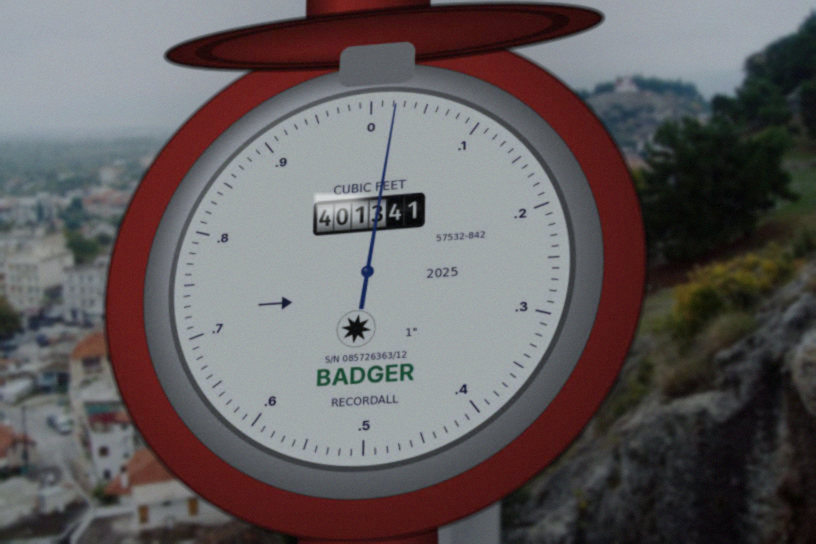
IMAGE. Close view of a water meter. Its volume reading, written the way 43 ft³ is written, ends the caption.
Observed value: 401341.02 ft³
